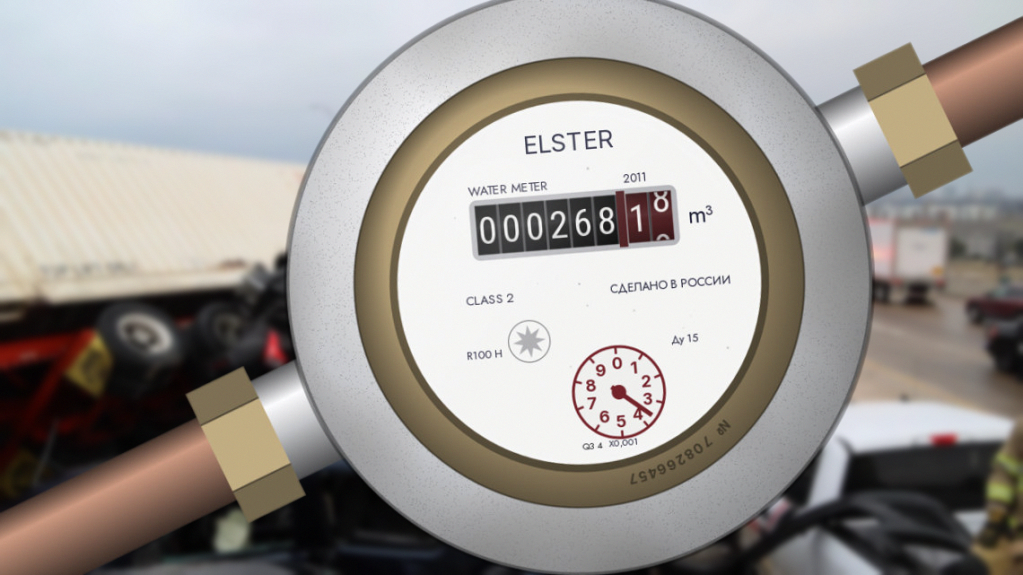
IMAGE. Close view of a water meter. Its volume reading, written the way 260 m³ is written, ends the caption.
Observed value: 268.183 m³
